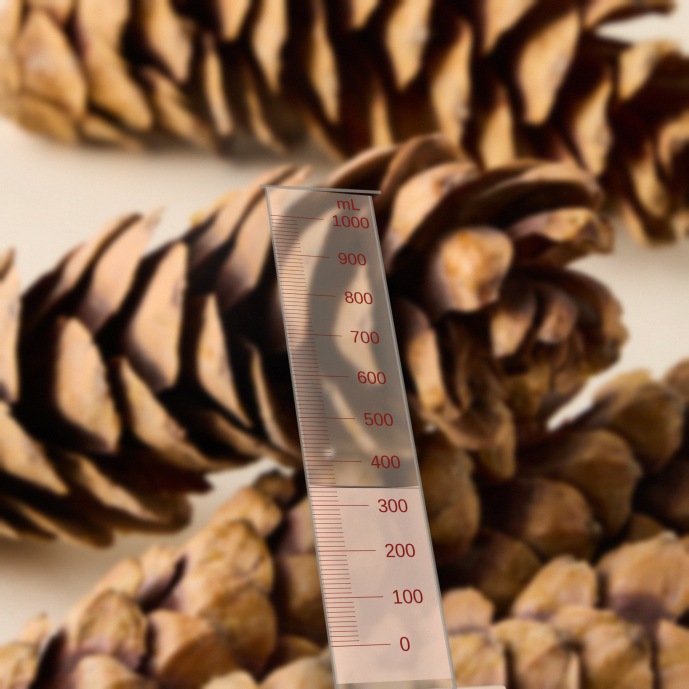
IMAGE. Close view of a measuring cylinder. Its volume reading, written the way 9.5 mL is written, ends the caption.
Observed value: 340 mL
